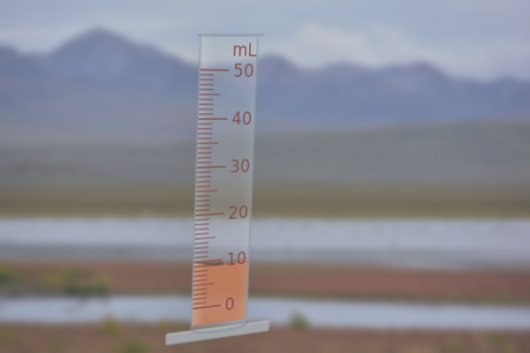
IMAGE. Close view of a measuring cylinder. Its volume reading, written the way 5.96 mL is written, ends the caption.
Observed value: 9 mL
